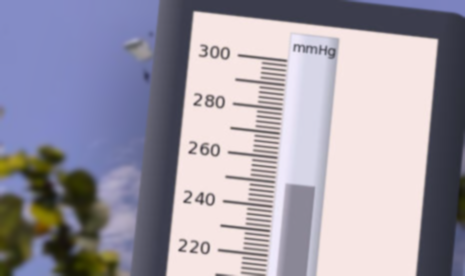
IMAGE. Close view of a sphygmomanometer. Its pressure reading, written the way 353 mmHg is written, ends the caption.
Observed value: 250 mmHg
